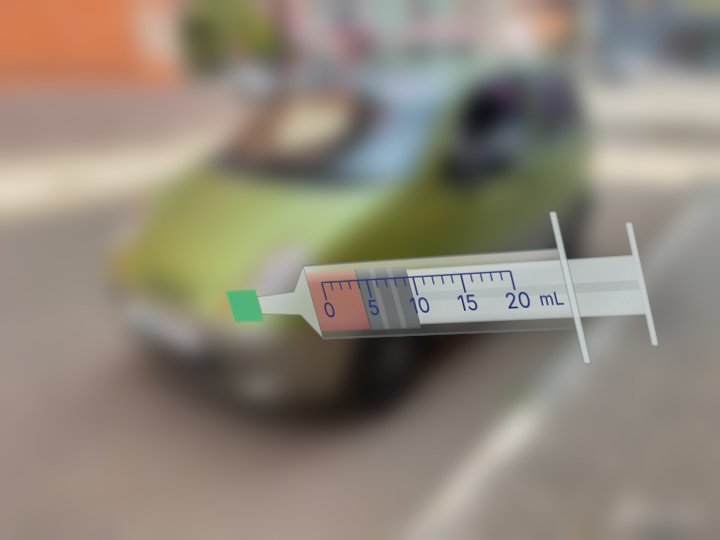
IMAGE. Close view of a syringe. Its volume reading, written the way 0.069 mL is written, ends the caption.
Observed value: 4 mL
